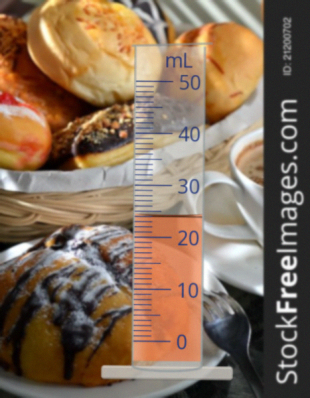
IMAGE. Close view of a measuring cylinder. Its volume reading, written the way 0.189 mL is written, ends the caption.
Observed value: 24 mL
